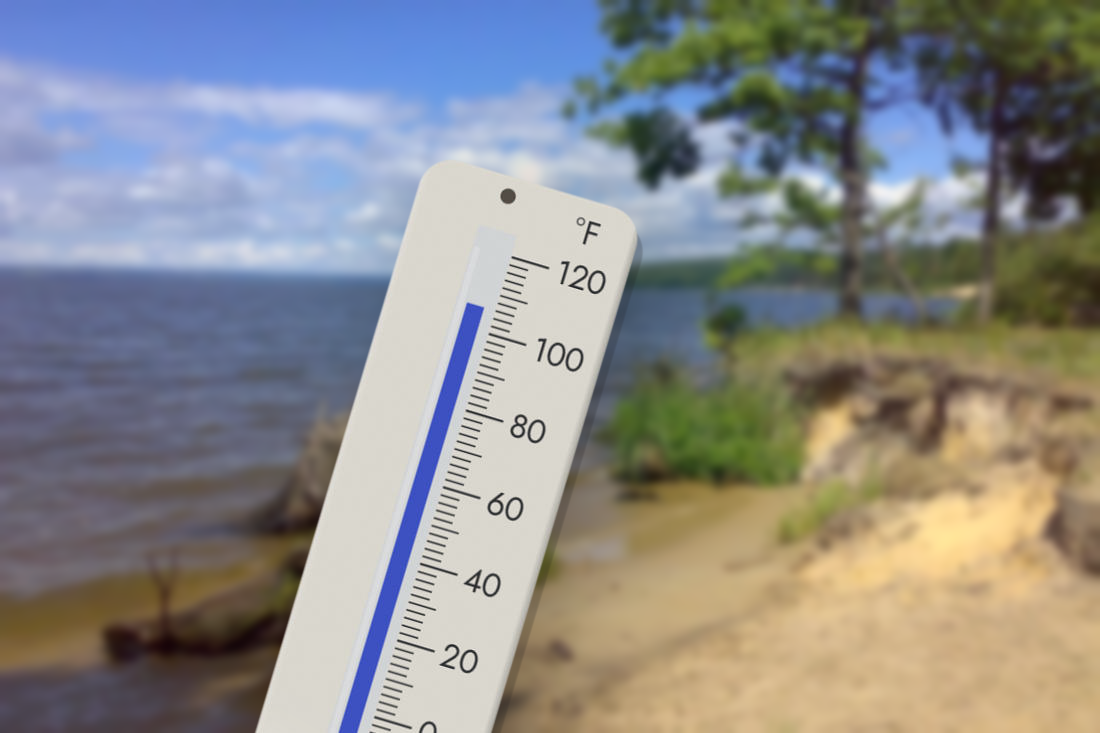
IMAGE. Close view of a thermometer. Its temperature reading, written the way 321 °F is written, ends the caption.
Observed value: 106 °F
